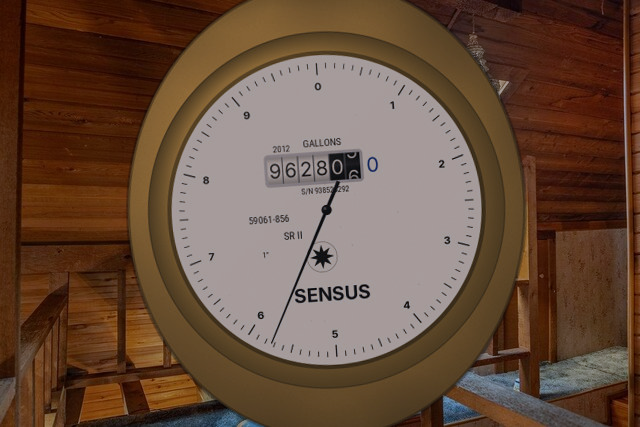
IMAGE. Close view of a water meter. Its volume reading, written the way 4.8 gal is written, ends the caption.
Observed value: 9628055.7 gal
